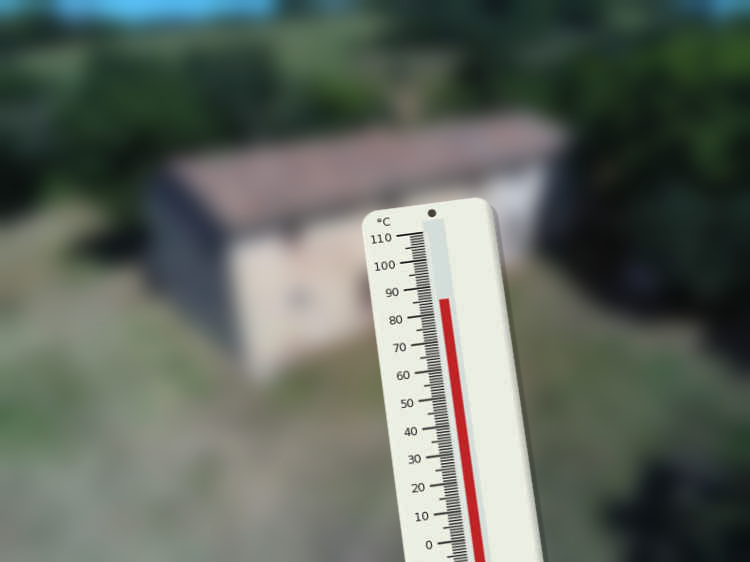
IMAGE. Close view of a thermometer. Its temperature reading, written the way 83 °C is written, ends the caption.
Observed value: 85 °C
